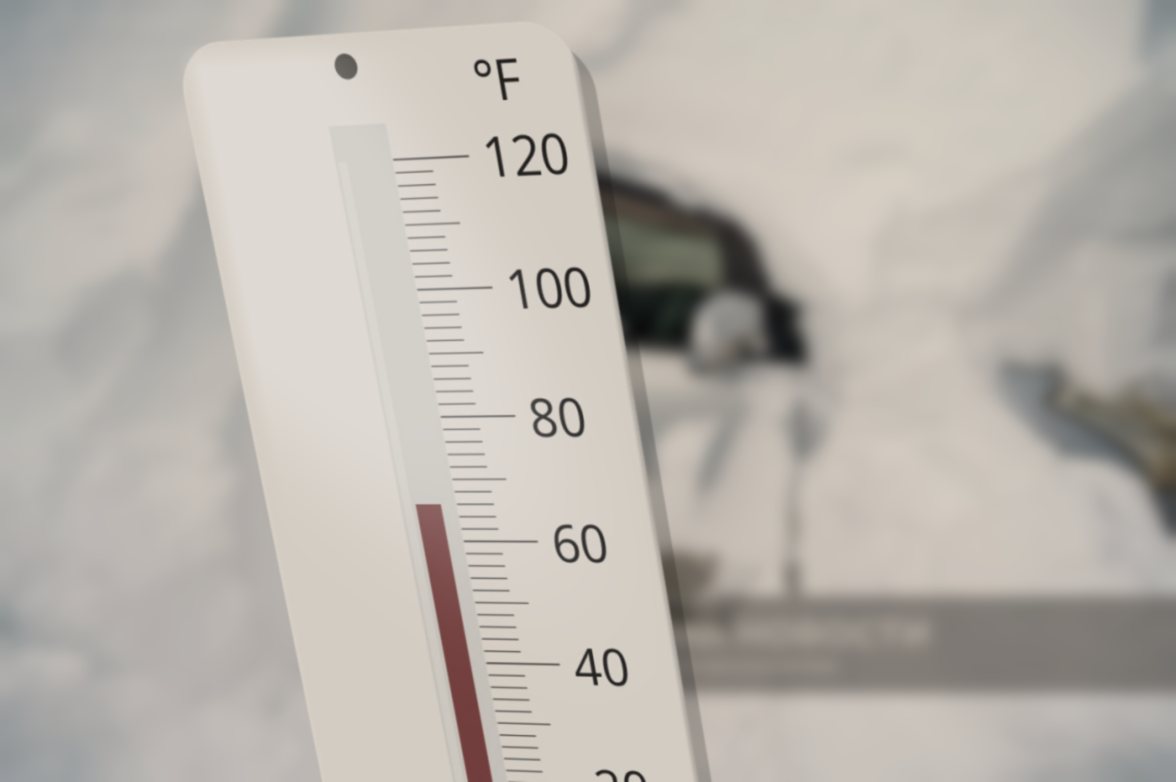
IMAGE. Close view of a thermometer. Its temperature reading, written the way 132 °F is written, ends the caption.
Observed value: 66 °F
